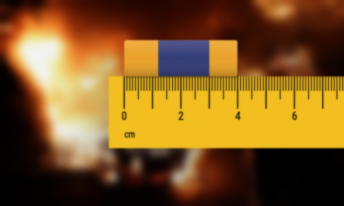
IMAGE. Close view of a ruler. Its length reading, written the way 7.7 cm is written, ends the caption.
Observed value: 4 cm
